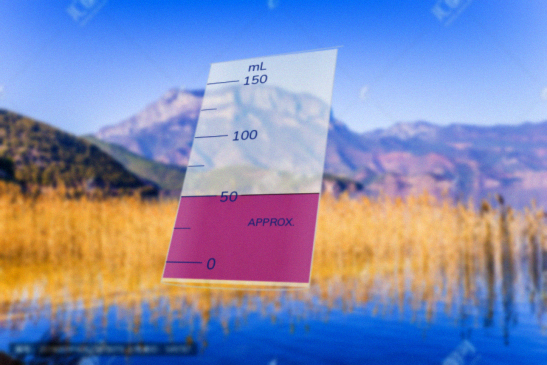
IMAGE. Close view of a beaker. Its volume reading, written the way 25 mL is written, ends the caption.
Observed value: 50 mL
